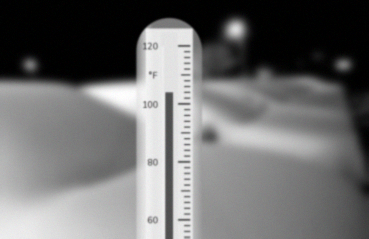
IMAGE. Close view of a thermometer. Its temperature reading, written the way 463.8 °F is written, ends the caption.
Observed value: 104 °F
